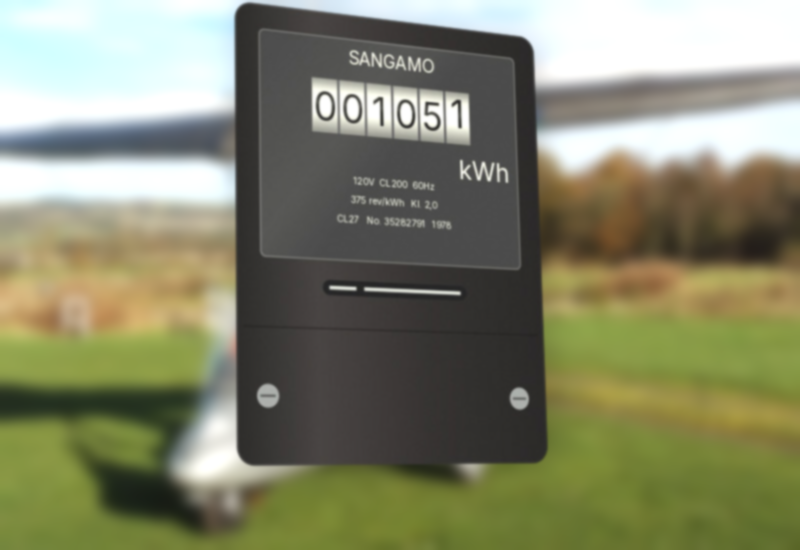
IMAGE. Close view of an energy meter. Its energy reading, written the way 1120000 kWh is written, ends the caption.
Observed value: 1051 kWh
